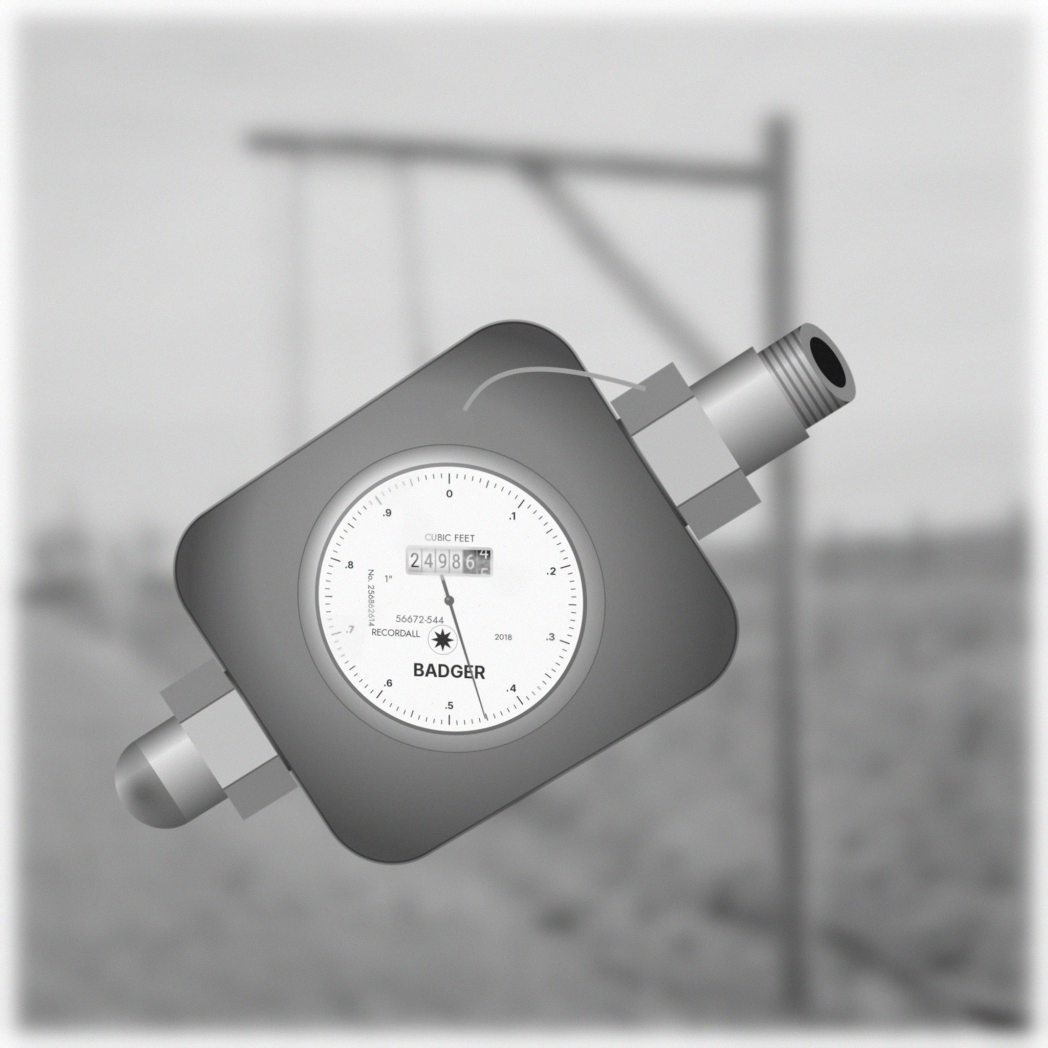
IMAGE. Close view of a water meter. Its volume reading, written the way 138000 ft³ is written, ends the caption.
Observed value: 249864.45 ft³
